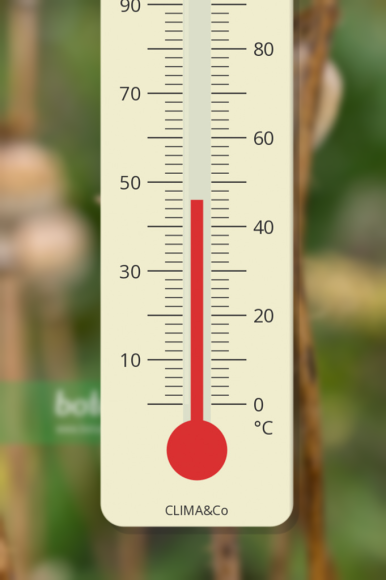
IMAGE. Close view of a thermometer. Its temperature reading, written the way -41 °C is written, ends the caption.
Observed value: 46 °C
